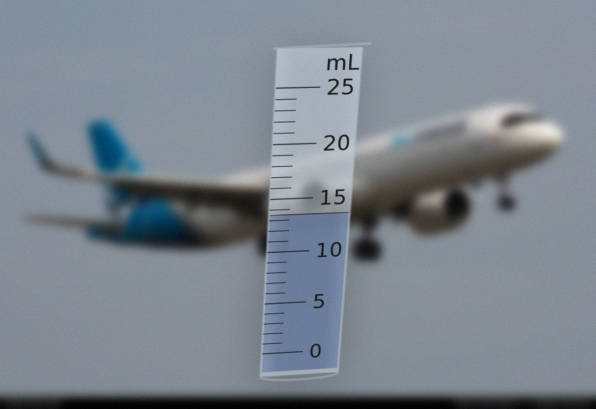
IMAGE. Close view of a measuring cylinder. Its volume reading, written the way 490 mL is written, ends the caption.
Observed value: 13.5 mL
